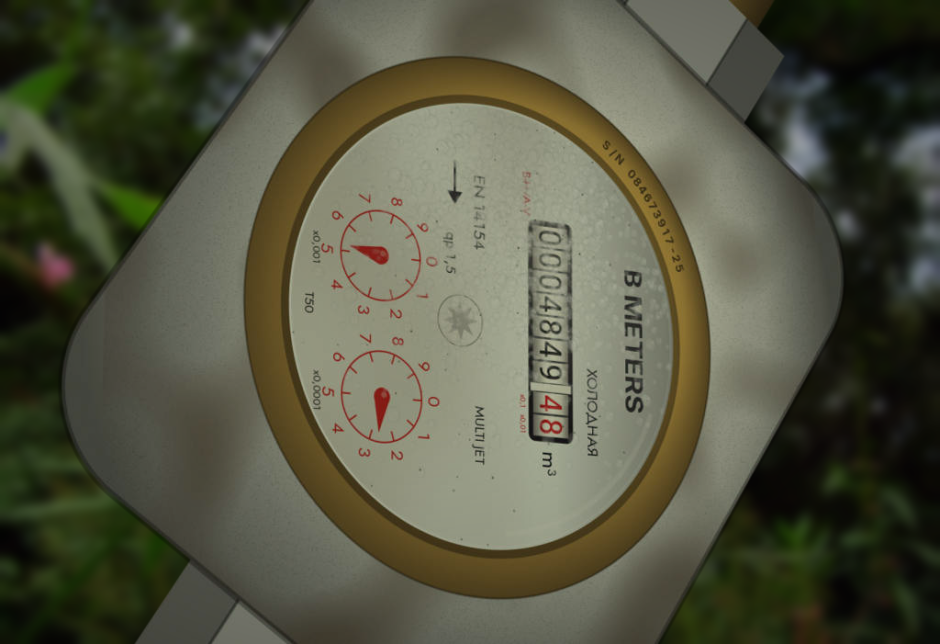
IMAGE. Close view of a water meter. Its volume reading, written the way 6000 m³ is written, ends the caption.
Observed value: 4849.4852 m³
